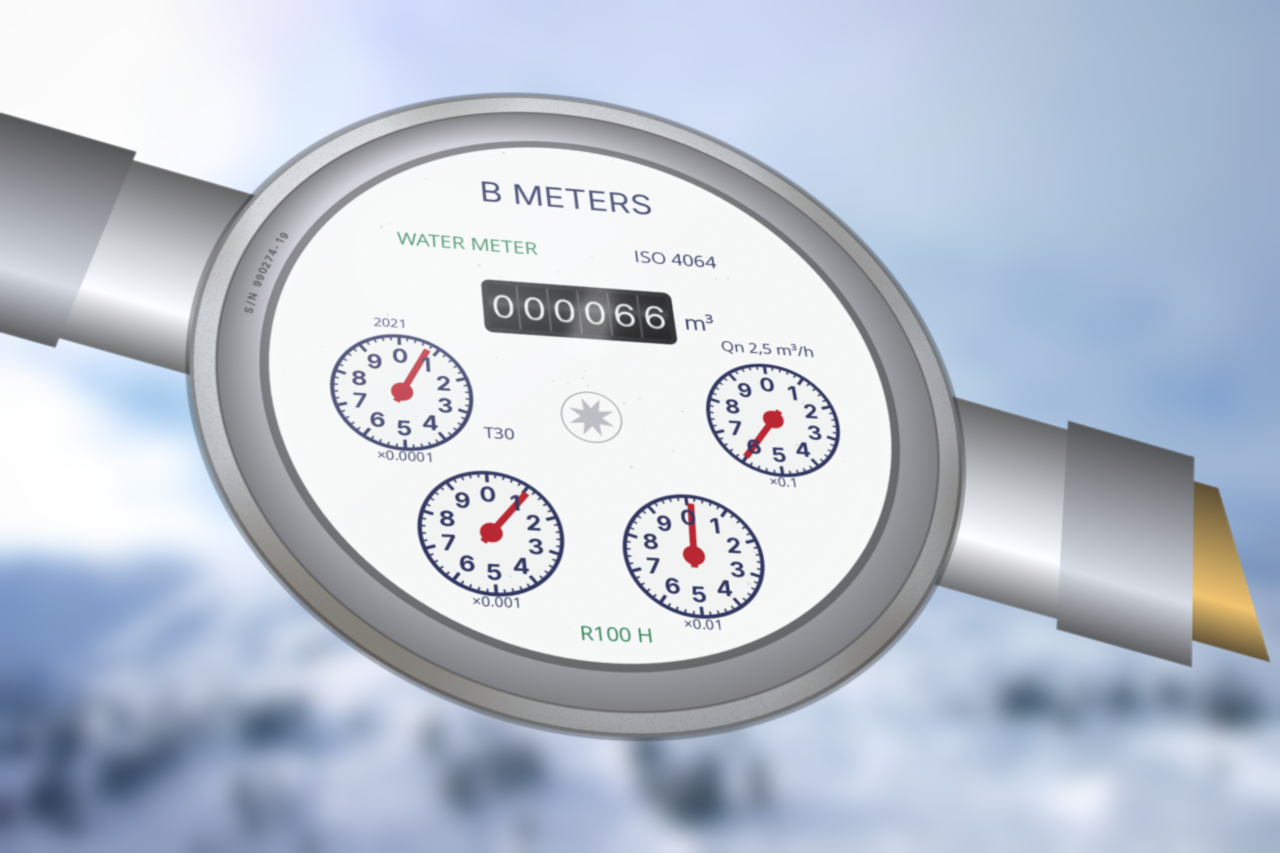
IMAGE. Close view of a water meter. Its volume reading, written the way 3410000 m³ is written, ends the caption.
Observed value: 66.6010 m³
